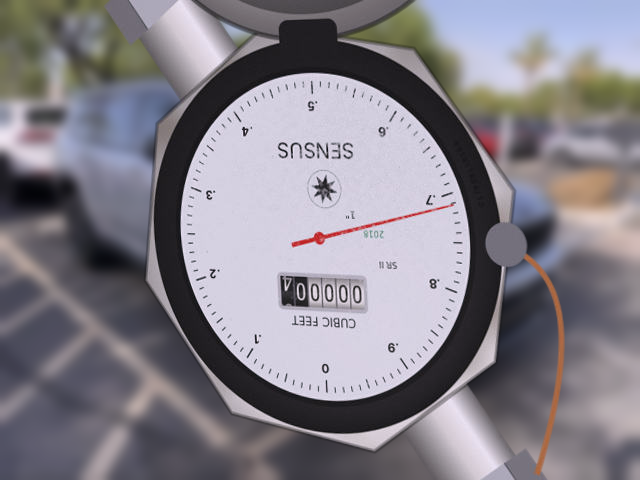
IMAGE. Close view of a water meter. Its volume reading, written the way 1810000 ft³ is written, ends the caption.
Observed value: 3.71 ft³
